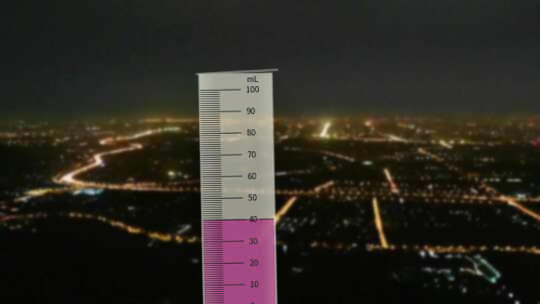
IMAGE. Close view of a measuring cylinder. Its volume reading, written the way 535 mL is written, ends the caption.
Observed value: 40 mL
